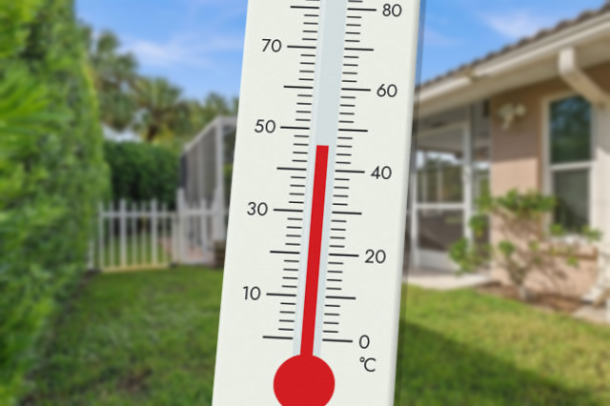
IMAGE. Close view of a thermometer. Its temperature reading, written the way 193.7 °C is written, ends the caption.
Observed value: 46 °C
